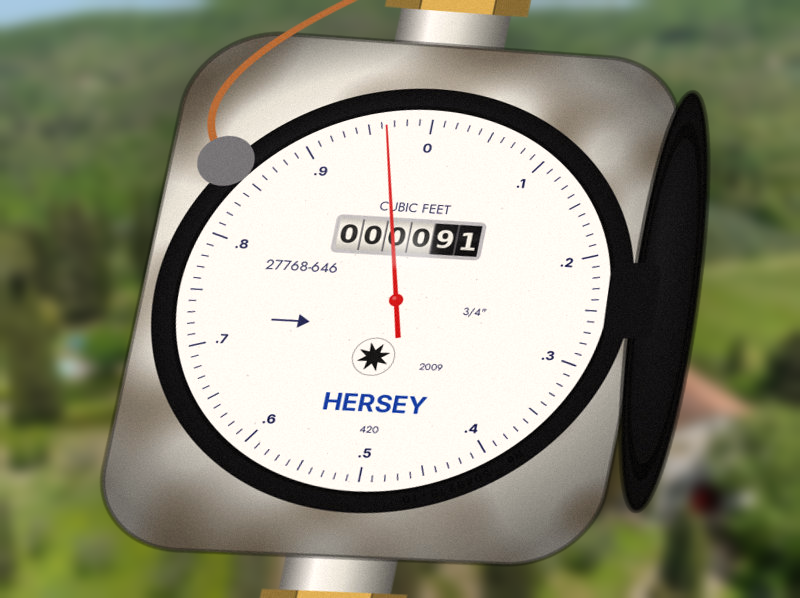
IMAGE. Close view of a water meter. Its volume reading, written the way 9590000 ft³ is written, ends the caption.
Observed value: 90.96 ft³
